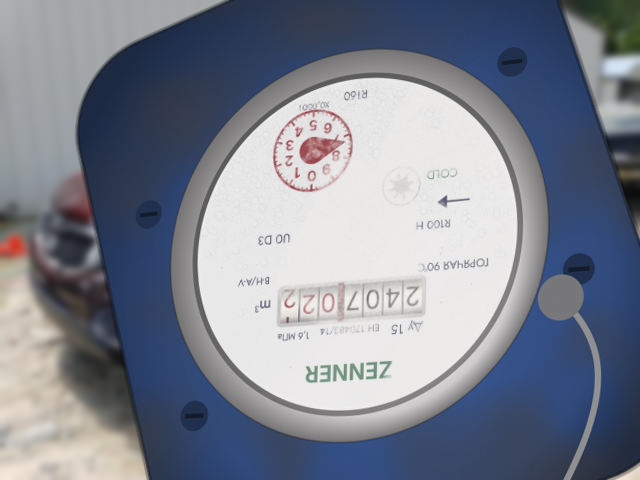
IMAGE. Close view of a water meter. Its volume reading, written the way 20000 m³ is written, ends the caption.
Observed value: 2407.0217 m³
